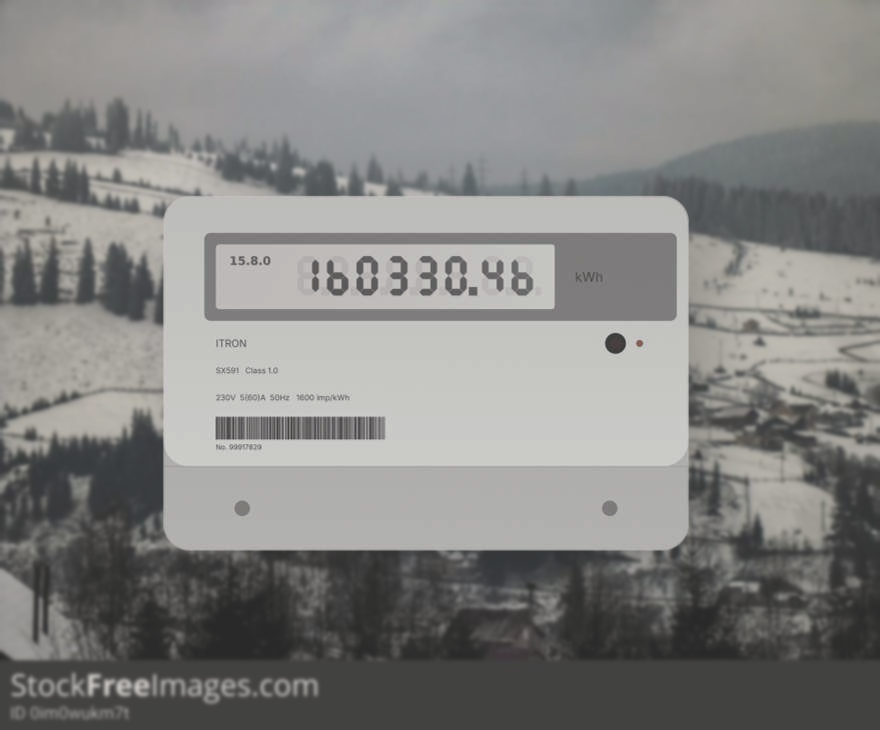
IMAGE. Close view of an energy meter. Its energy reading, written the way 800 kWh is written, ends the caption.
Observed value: 160330.46 kWh
